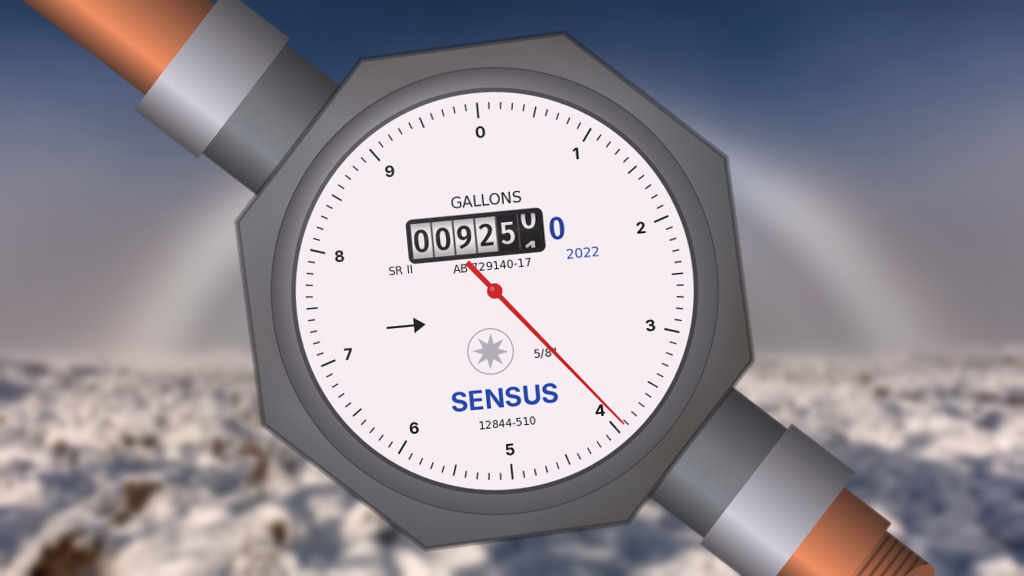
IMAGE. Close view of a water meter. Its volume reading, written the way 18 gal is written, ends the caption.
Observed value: 92503.9 gal
